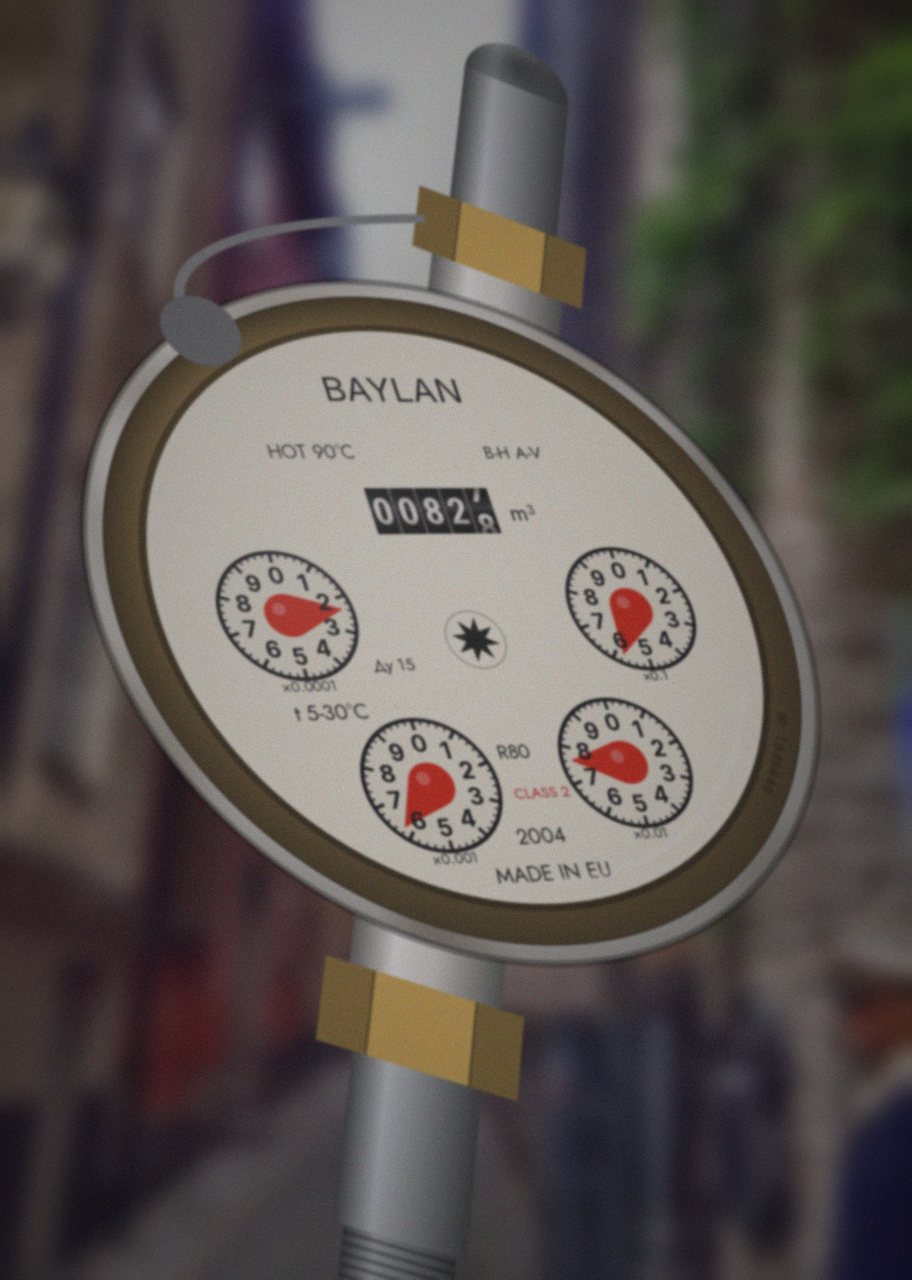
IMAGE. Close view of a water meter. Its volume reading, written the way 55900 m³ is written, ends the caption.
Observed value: 827.5762 m³
